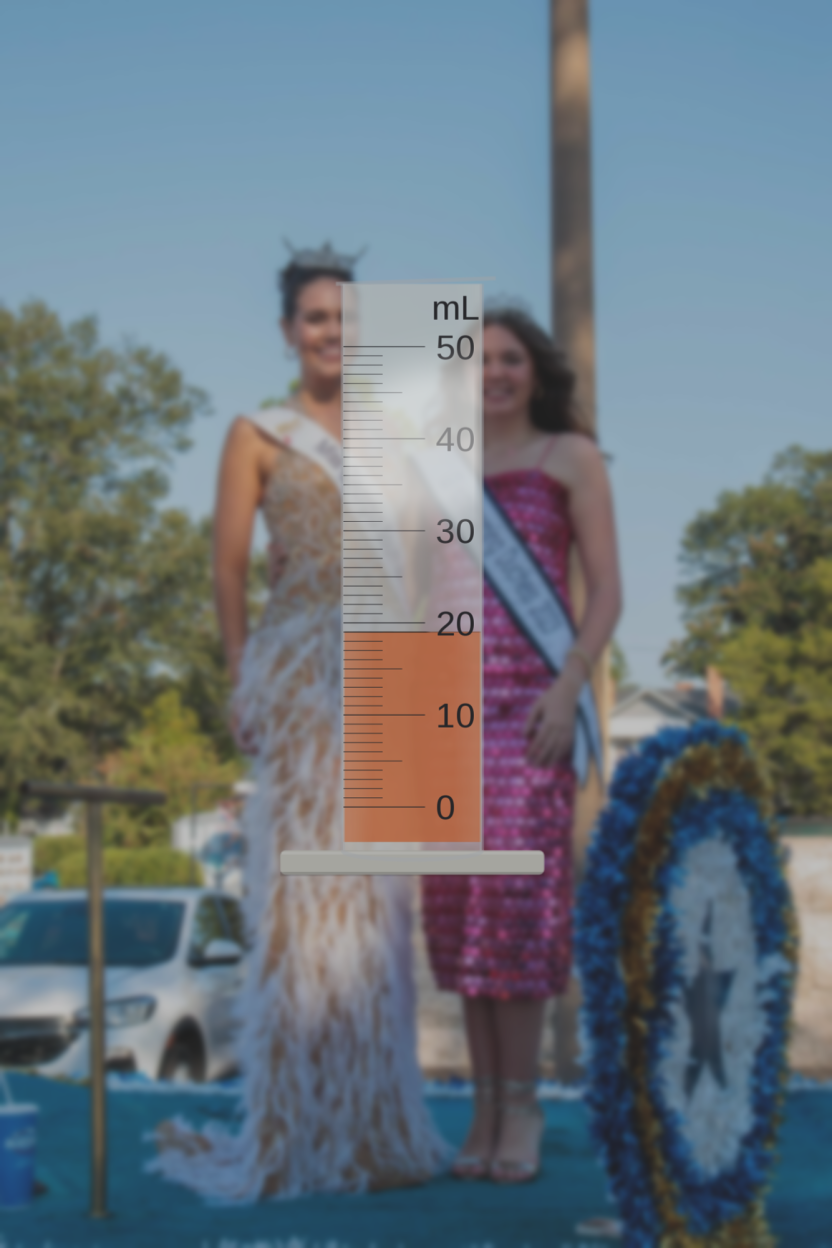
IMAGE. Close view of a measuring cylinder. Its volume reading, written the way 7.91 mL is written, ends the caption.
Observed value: 19 mL
